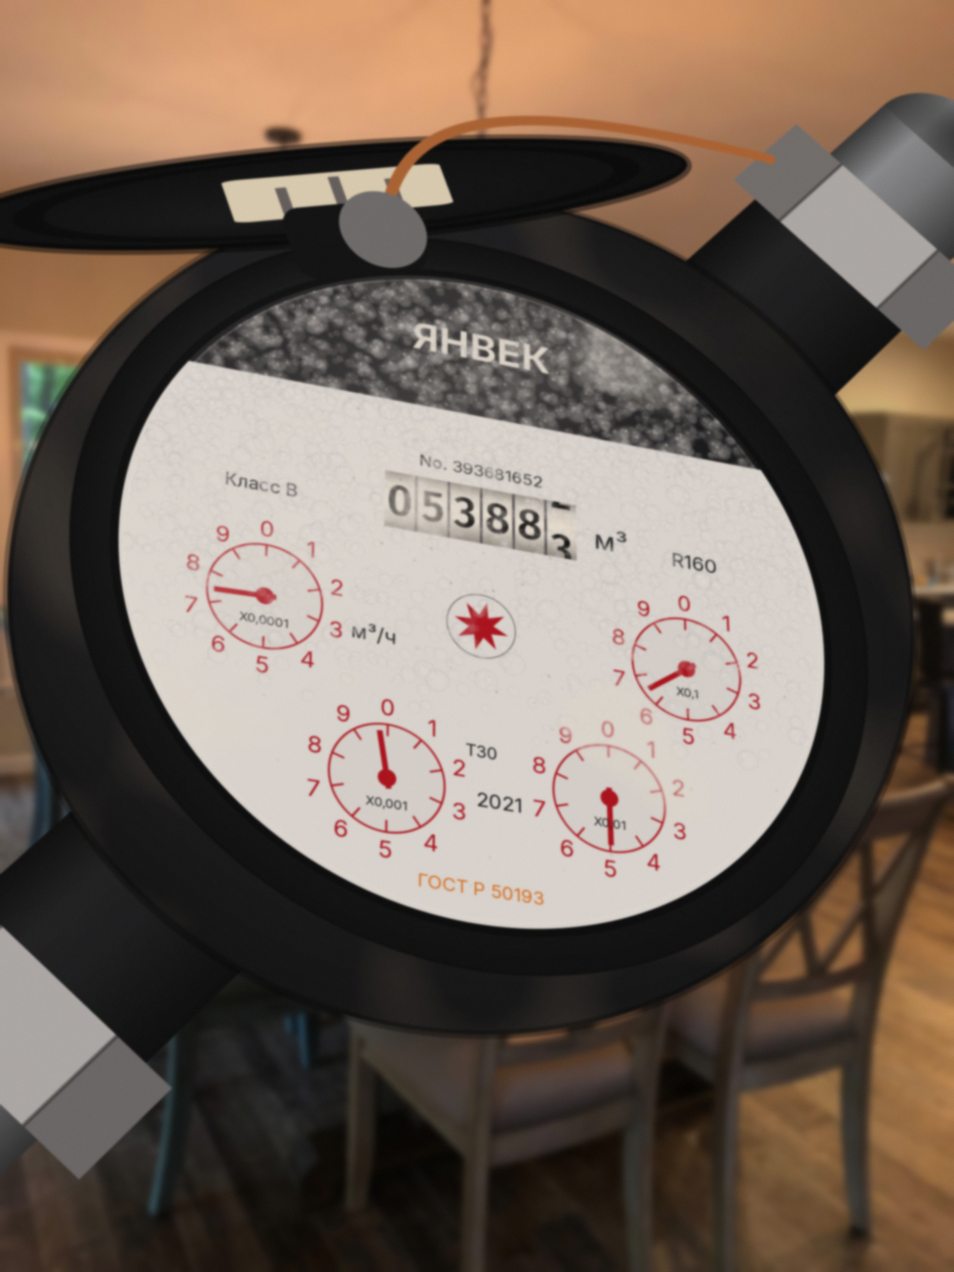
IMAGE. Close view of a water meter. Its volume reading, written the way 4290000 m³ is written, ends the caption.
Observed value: 53882.6497 m³
